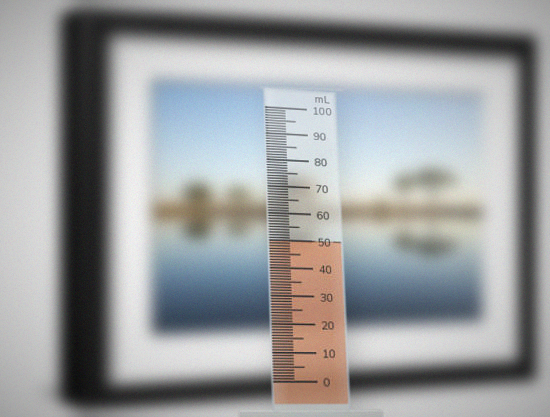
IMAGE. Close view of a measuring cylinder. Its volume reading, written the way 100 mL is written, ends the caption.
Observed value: 50 mL
